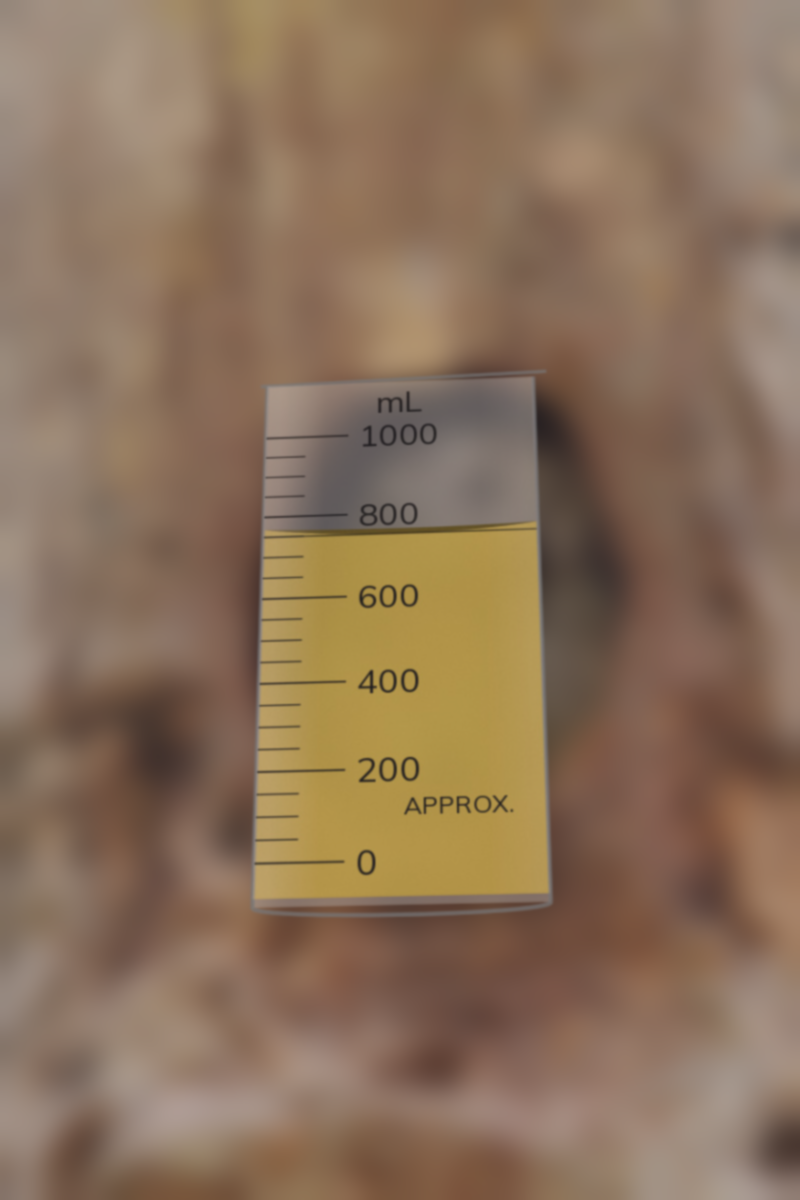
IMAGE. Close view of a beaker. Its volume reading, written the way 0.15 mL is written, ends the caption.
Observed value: 750 mL
